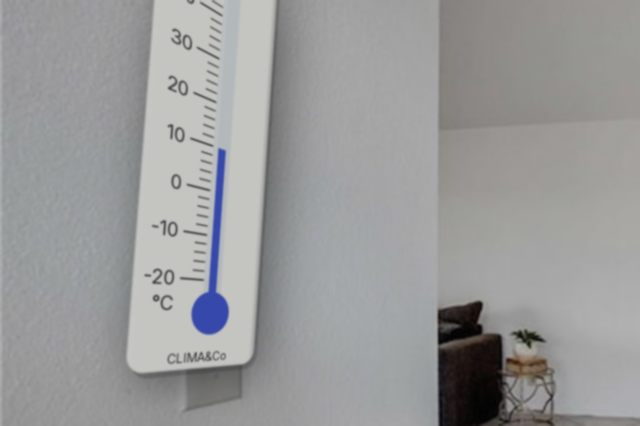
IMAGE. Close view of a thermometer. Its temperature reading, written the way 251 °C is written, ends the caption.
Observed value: 10 °C
